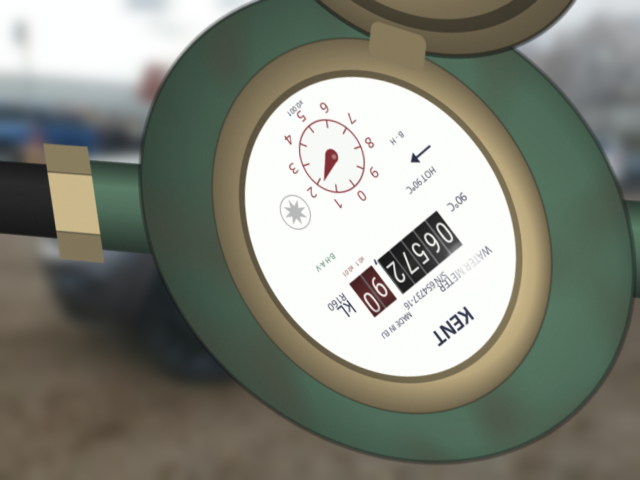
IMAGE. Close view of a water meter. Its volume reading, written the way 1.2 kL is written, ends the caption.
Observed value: 6572.901 kL
